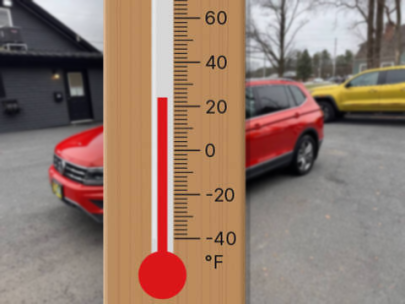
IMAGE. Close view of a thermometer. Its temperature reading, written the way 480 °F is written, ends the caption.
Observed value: 24 °F
